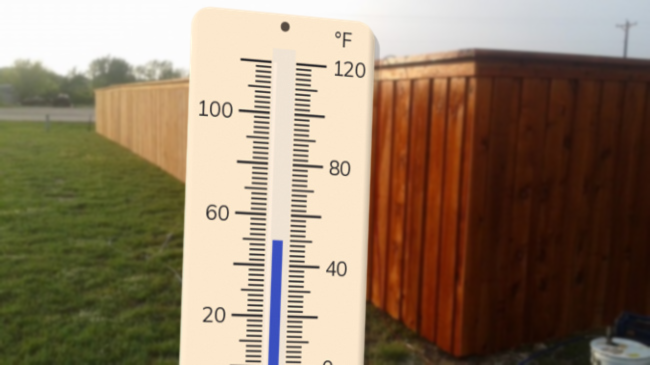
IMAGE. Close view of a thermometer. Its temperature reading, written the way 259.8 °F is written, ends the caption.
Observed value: 50 °F
